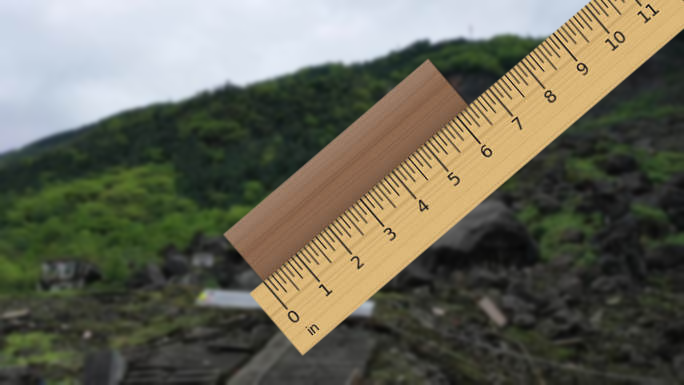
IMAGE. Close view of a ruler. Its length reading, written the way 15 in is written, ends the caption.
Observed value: 6.375 in
